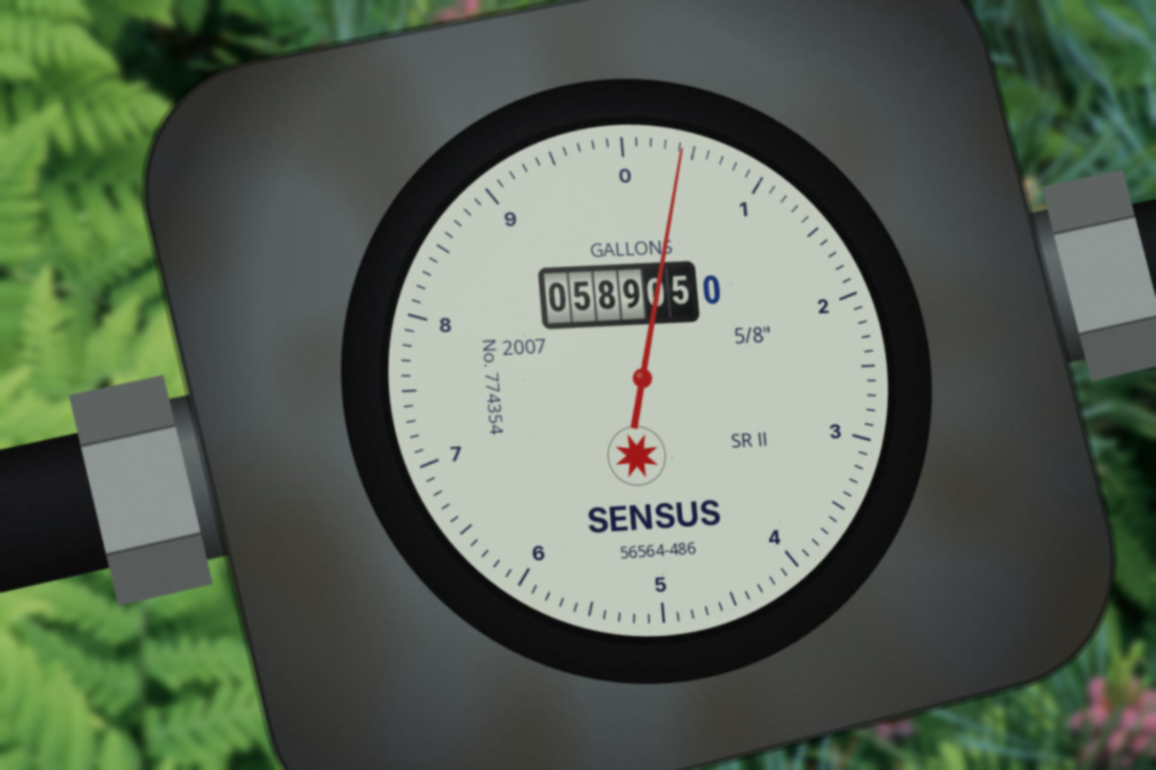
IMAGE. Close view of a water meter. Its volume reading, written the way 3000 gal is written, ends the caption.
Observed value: 589050.4 gal
